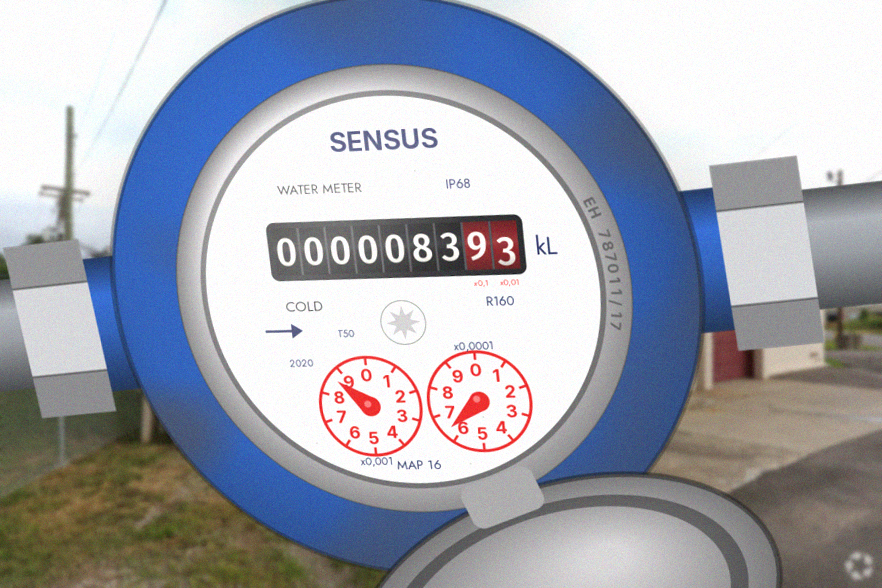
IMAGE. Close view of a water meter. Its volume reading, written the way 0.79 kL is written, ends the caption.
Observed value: 83.9286 kL
